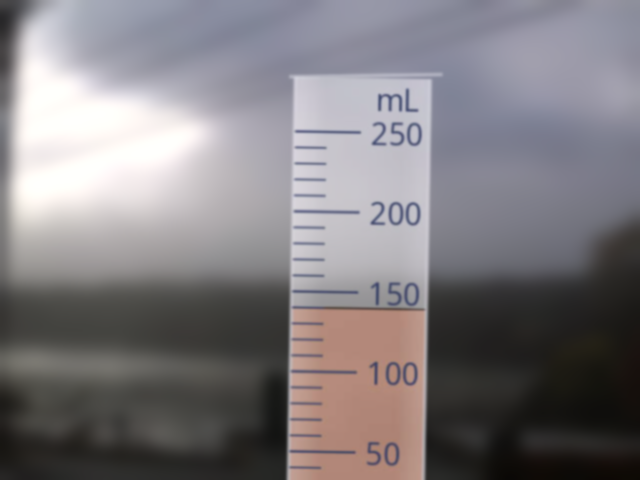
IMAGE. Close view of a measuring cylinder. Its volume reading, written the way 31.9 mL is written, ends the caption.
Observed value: 140 mL
